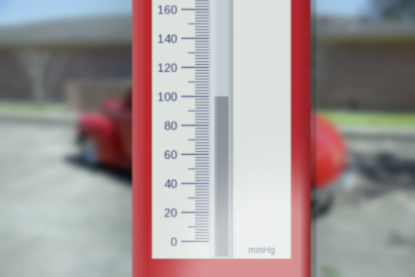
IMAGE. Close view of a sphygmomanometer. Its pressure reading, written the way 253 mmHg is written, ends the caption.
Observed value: 100 mmHg
